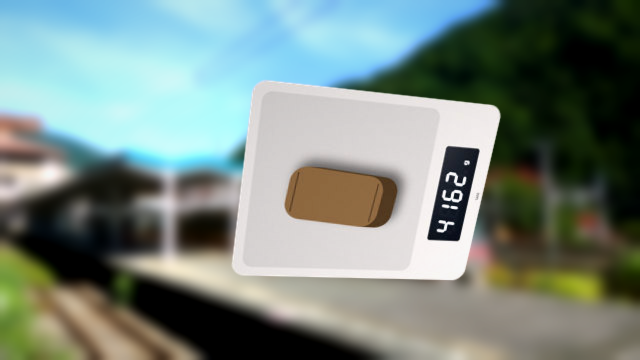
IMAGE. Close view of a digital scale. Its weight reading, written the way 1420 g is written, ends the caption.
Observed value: 4162 g
